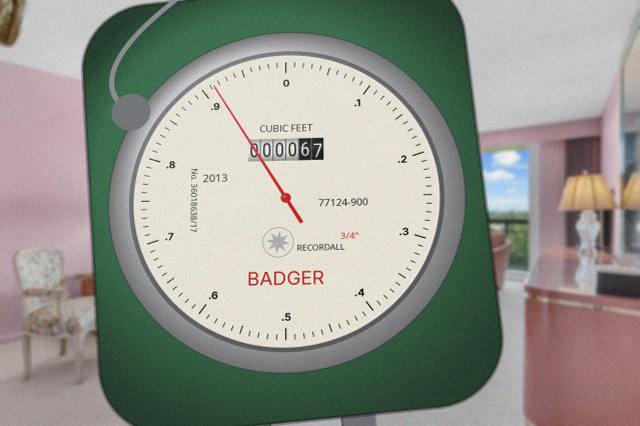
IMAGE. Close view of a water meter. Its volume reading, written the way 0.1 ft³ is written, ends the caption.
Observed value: 66.91 ft³
